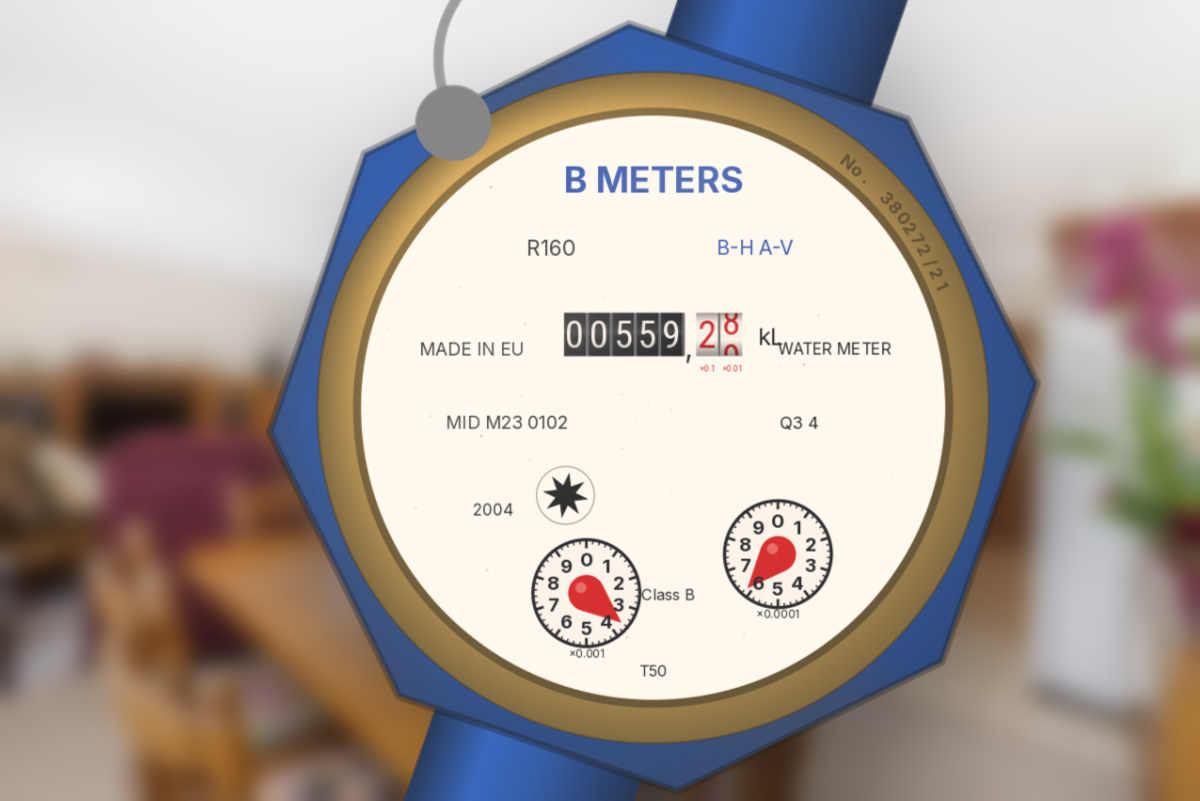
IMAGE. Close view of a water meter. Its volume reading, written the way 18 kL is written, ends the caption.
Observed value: 559.2836 kL
